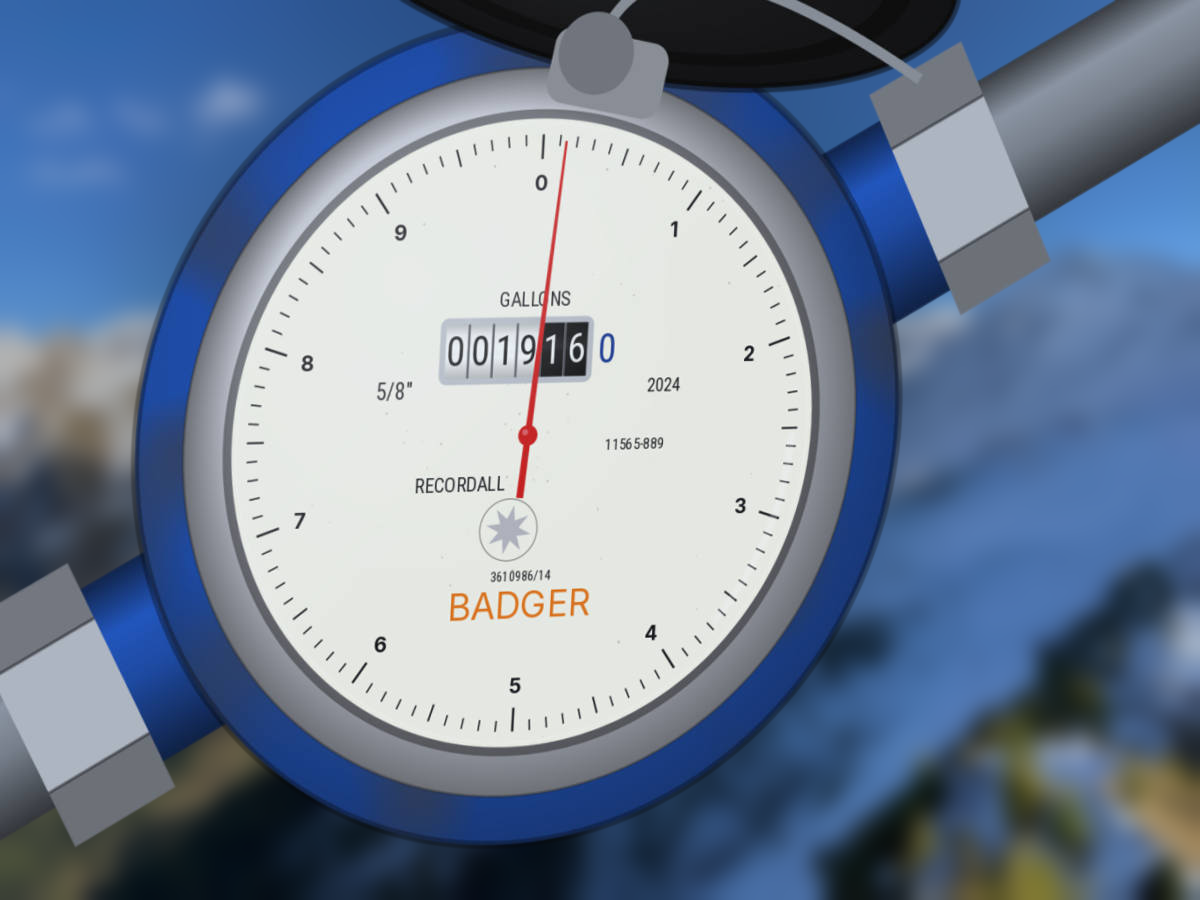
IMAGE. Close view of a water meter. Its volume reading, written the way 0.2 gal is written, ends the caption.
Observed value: 19160.1 gal
